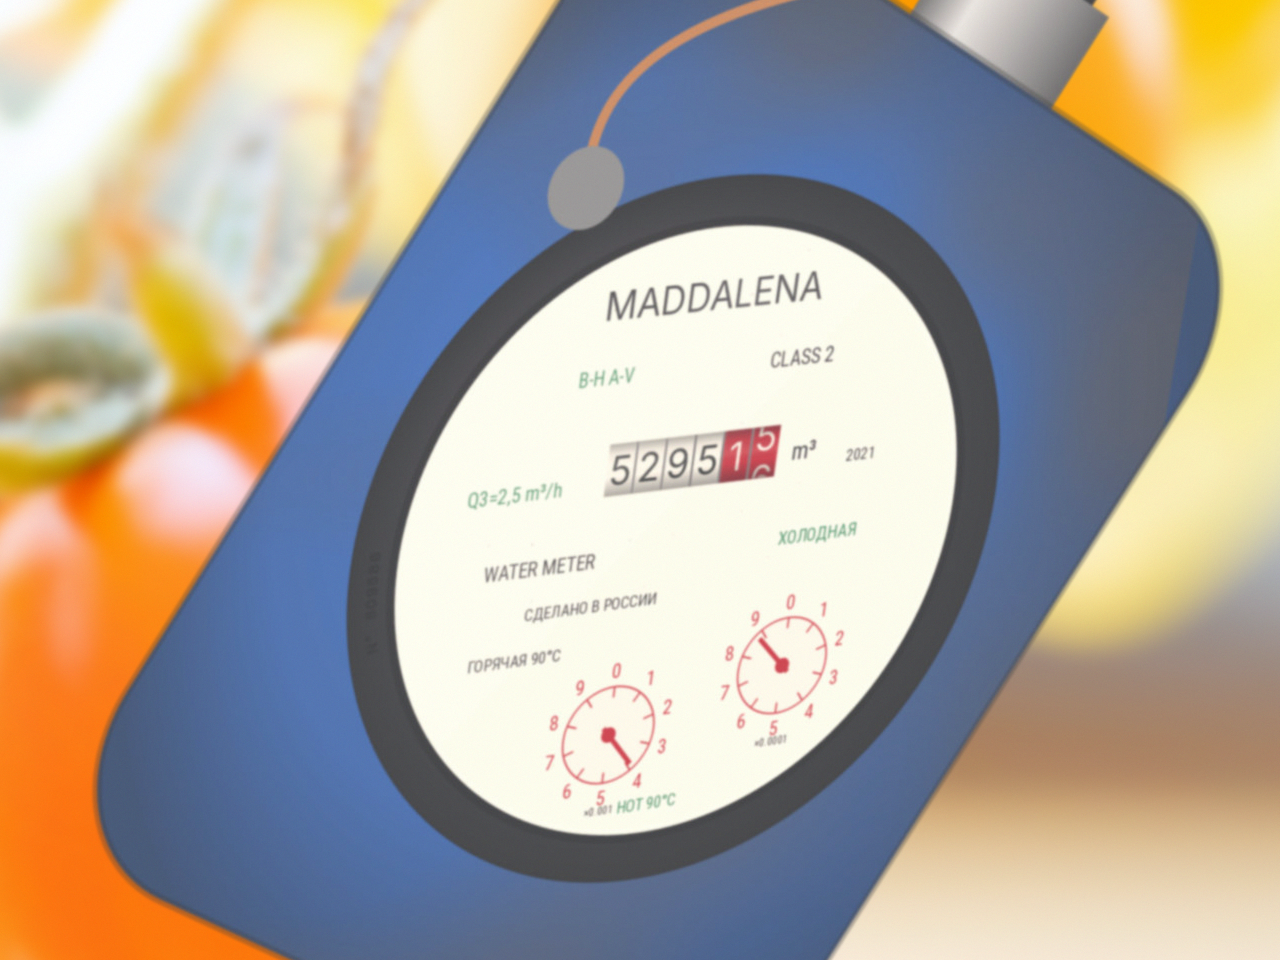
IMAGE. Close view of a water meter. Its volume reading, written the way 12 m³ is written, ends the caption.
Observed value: 5295.1538 m³
